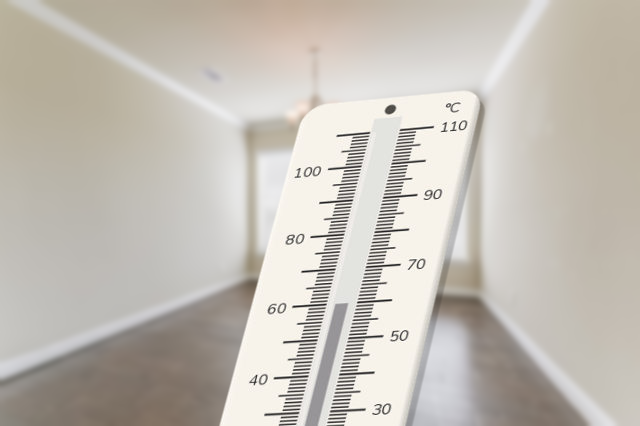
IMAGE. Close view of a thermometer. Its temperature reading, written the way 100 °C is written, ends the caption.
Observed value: 60 °C
